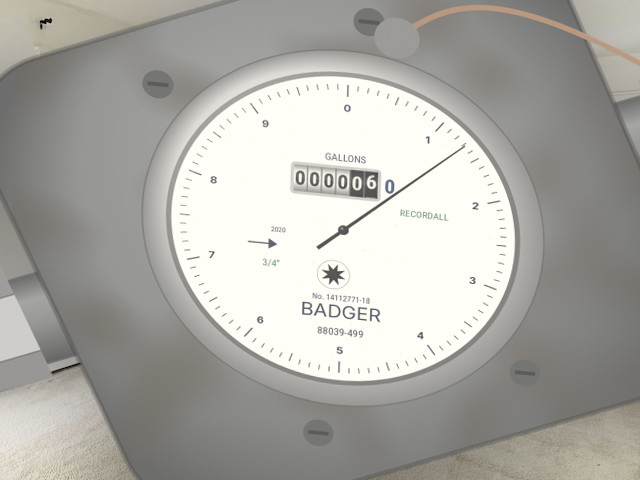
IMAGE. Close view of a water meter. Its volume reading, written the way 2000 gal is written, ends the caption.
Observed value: 61.3 gal
